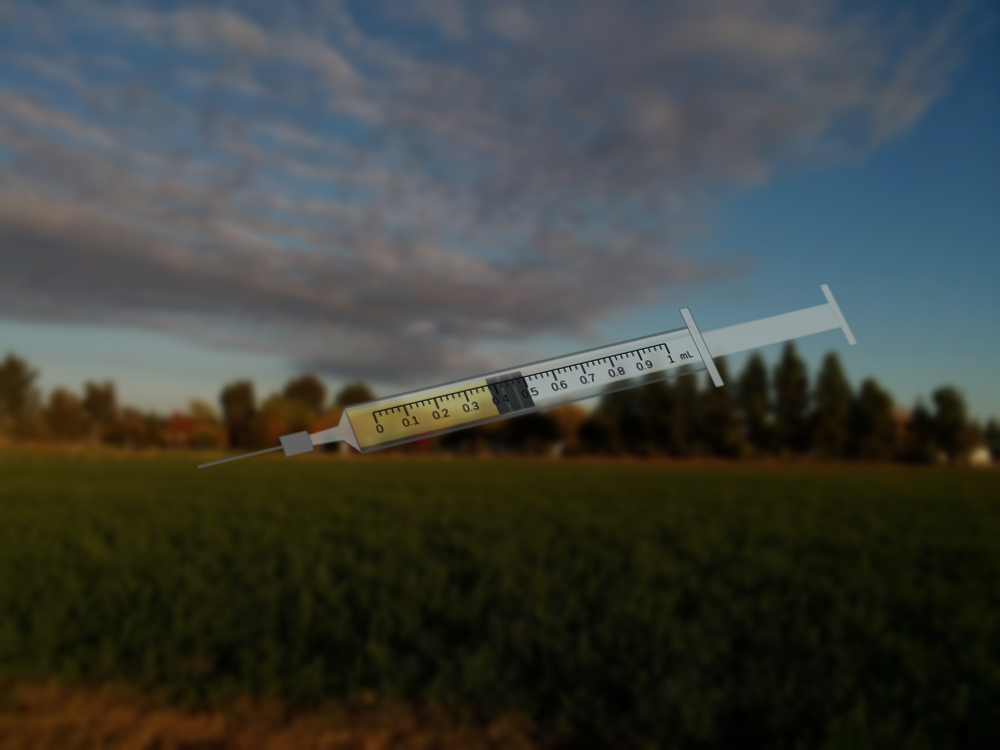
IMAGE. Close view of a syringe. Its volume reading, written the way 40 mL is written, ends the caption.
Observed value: 0.38 mL
